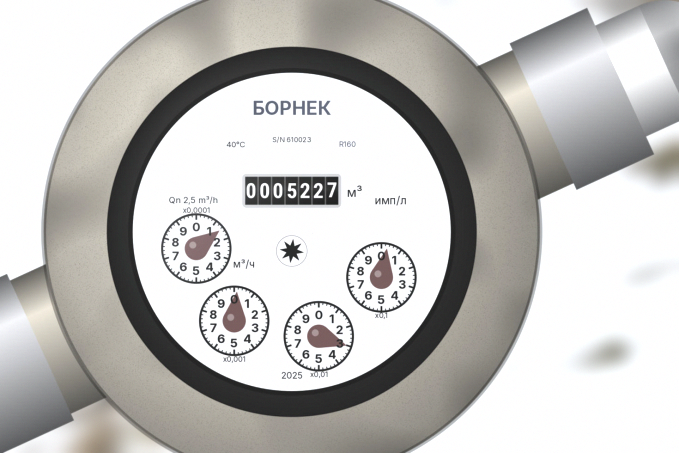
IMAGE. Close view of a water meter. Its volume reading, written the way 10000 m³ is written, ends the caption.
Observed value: 5227.0301 m³
